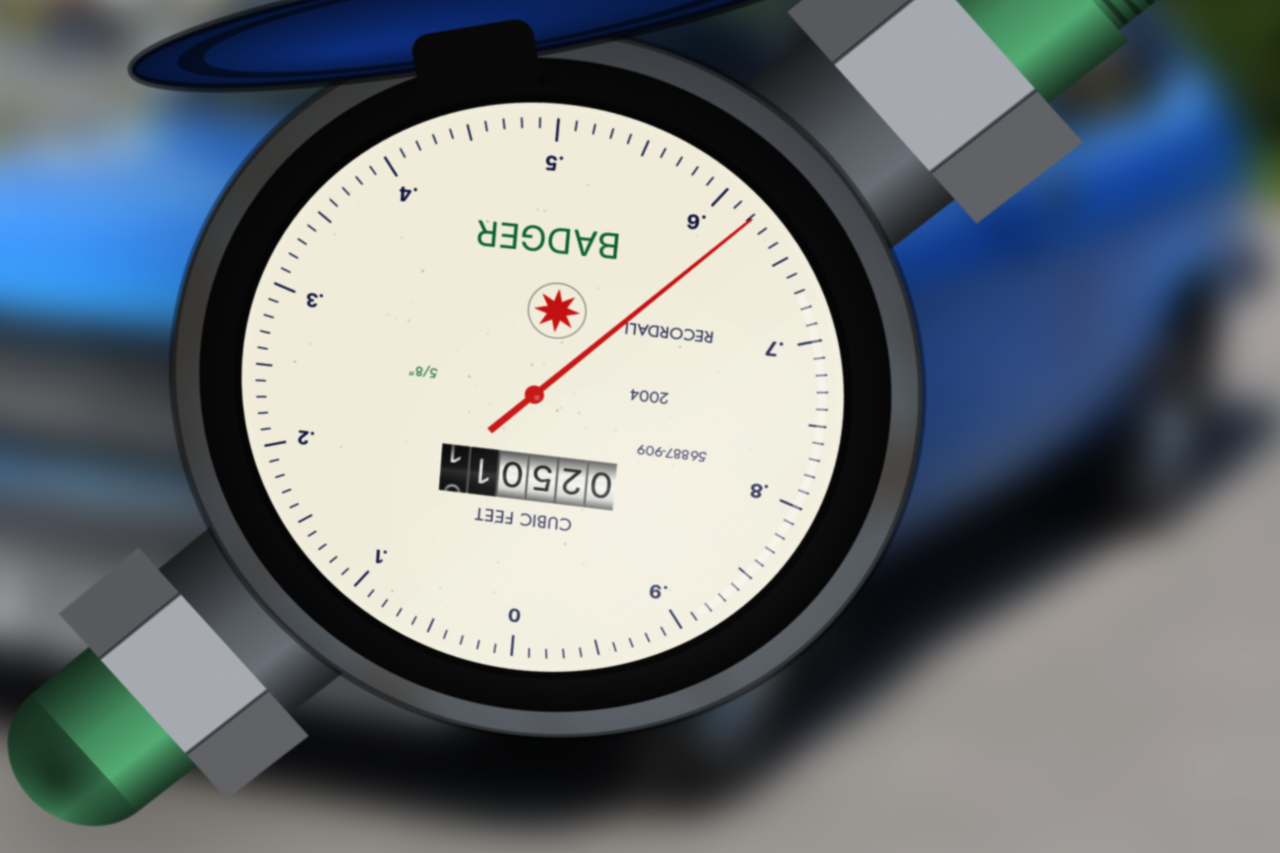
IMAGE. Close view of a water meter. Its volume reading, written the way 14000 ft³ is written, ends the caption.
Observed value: 25010.62 ft³
